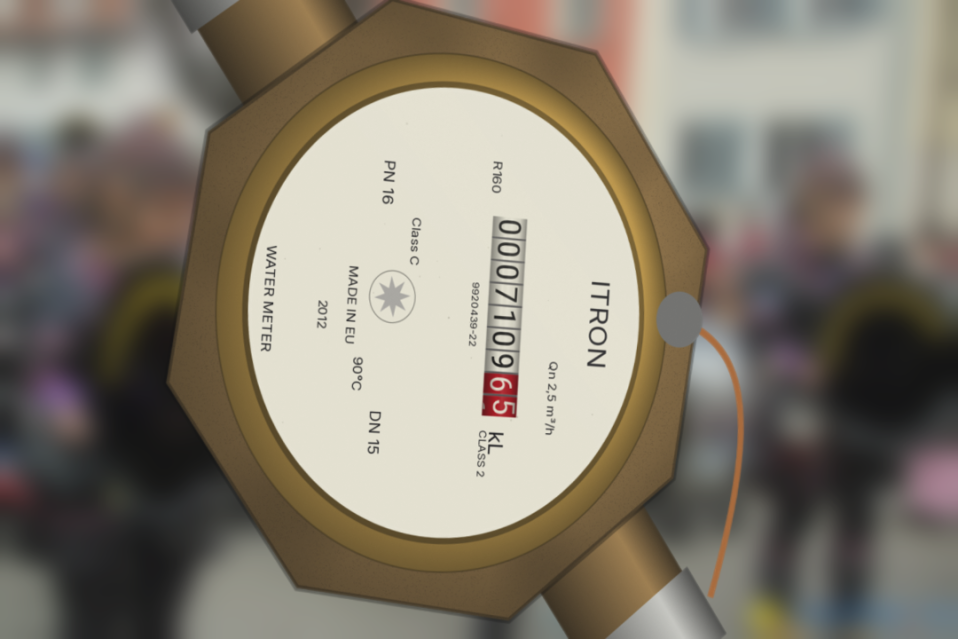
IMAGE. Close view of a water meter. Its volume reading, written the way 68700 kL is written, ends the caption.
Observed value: 7109.65 kL
